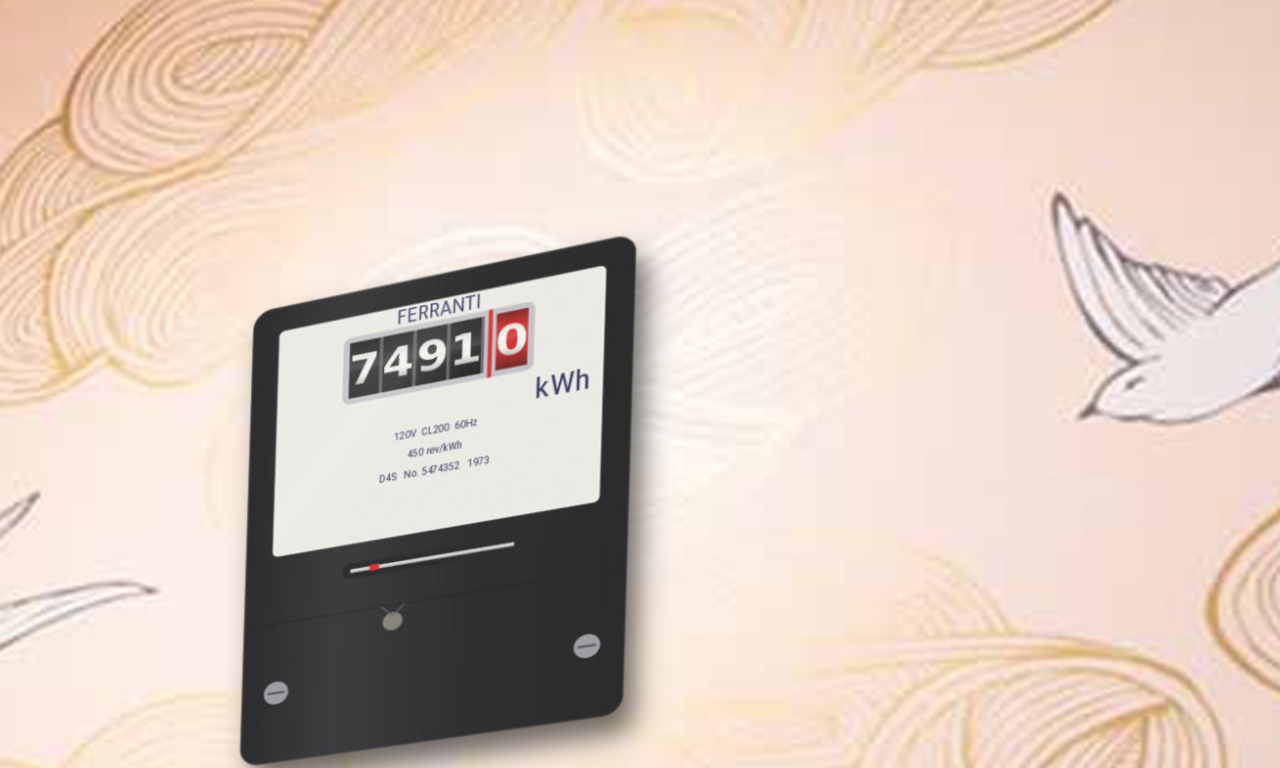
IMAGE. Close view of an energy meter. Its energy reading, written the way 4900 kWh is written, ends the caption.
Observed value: 7491.0 kWh
